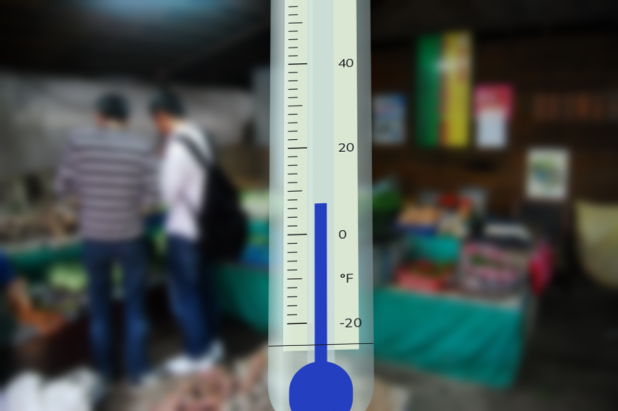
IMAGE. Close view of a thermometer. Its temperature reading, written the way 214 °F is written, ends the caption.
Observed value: 7 °F
